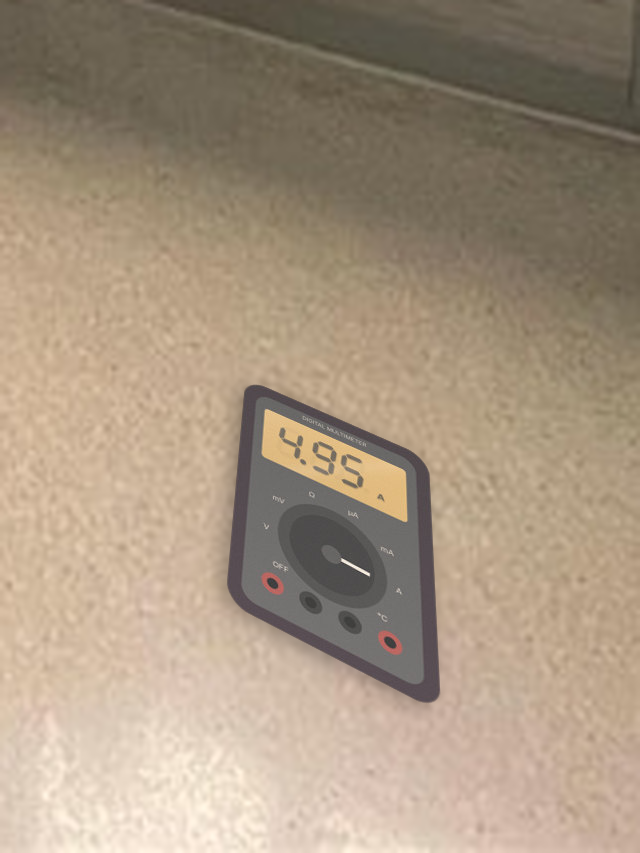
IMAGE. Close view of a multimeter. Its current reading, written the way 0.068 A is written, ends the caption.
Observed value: 4.95 A
